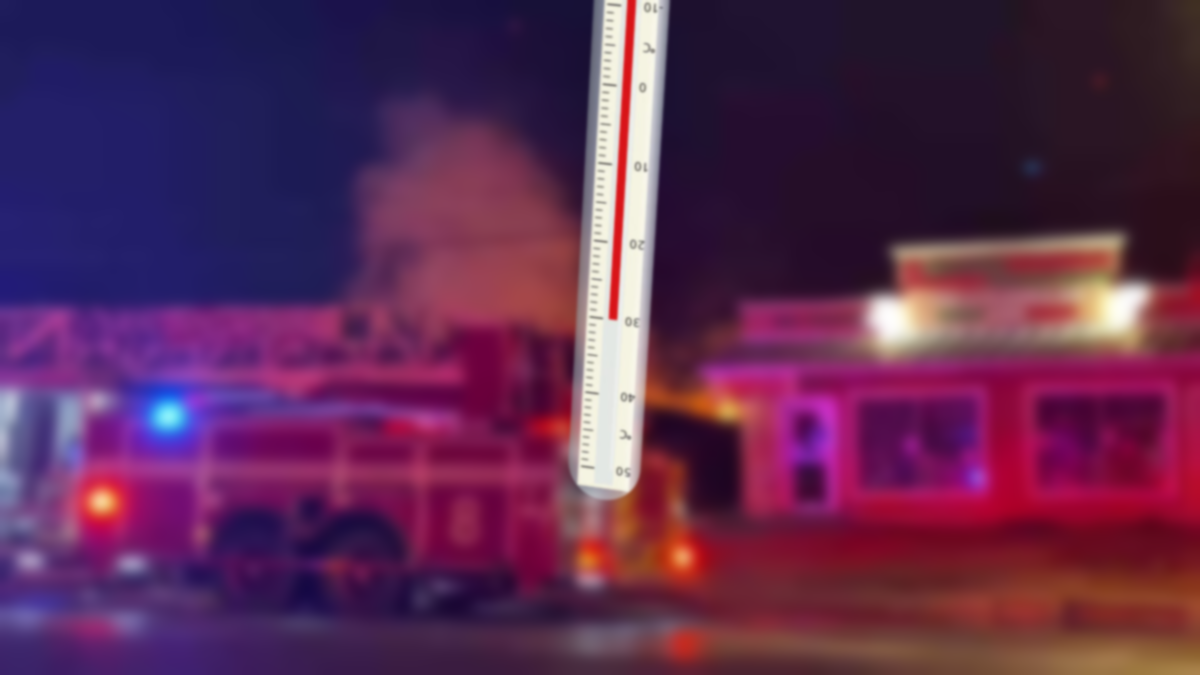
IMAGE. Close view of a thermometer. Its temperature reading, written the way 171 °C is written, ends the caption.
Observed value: 30 °C
